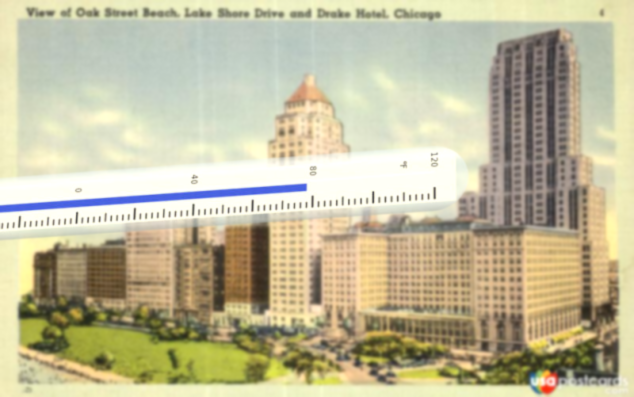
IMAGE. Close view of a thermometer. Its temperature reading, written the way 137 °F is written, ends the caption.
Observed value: 78 °F
